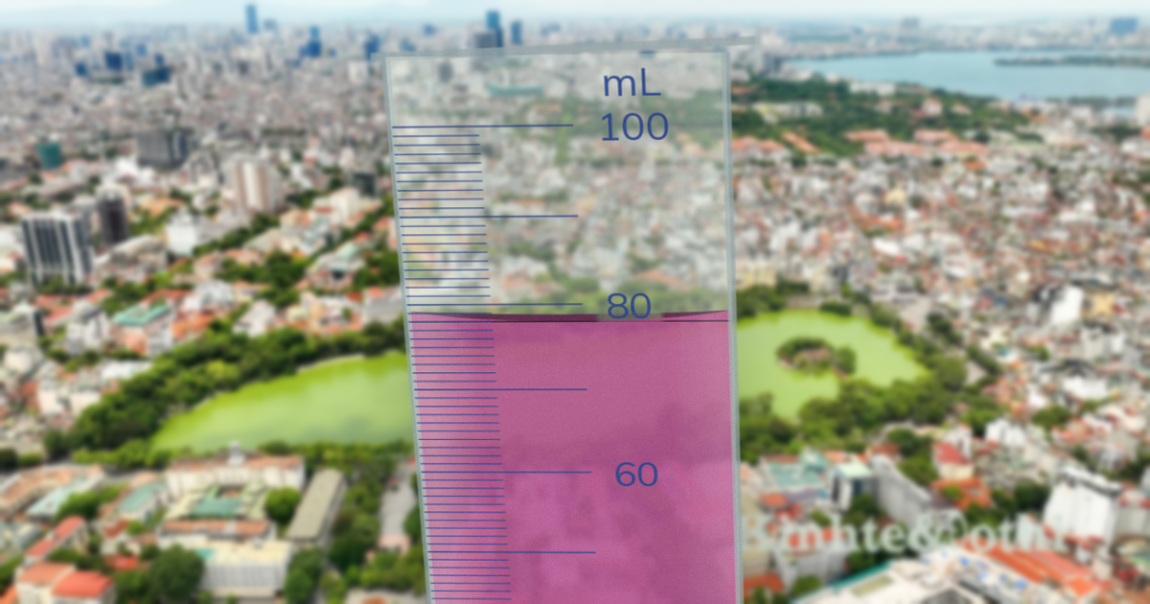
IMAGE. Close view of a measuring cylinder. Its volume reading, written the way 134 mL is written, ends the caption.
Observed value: 78 mL
